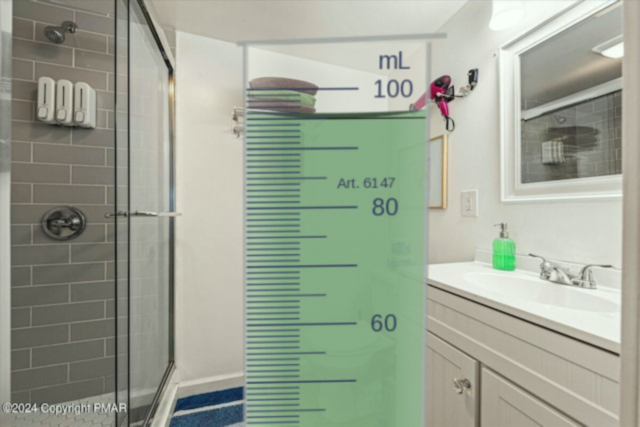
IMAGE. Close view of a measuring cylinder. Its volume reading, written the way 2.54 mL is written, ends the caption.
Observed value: 95 mL
